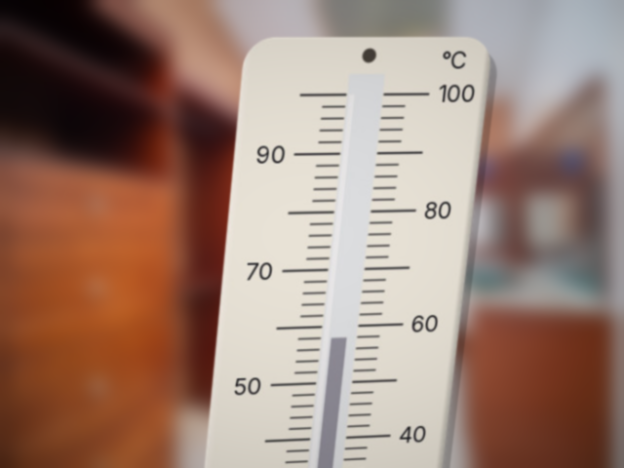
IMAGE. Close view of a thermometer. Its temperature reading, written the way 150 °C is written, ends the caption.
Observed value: 58 °C
